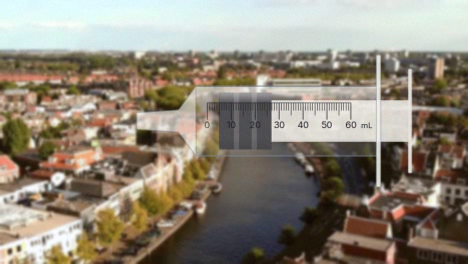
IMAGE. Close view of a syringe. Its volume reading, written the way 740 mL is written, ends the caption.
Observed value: 5 mL
